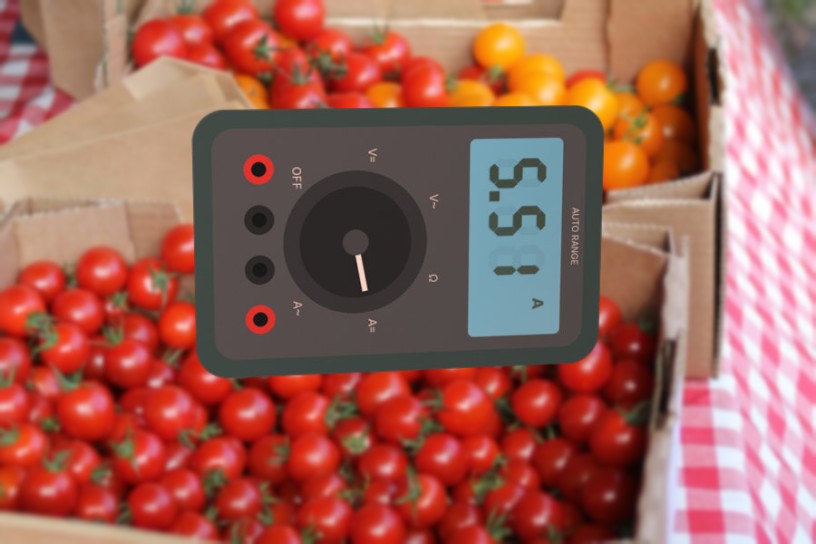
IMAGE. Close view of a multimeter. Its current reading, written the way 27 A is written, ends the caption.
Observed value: 5.51 A
